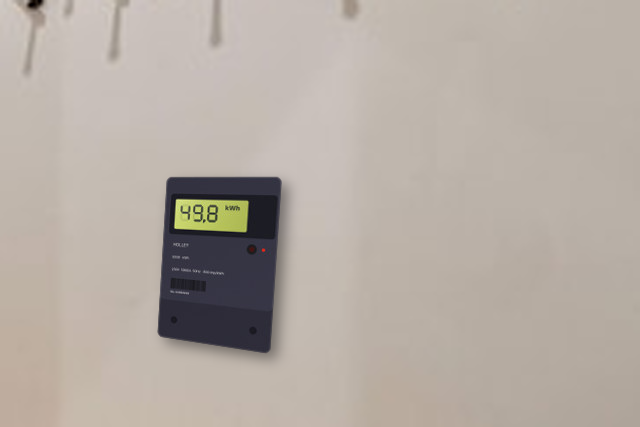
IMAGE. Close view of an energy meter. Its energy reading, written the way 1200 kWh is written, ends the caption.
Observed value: 49.8 kWh
